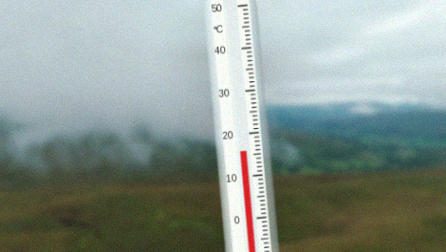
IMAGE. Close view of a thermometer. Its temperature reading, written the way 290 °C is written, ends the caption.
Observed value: 16 °C
